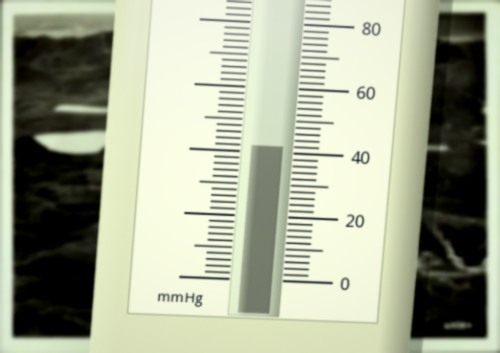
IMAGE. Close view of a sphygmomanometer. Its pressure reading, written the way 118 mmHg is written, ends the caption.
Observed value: 42 mmHg
